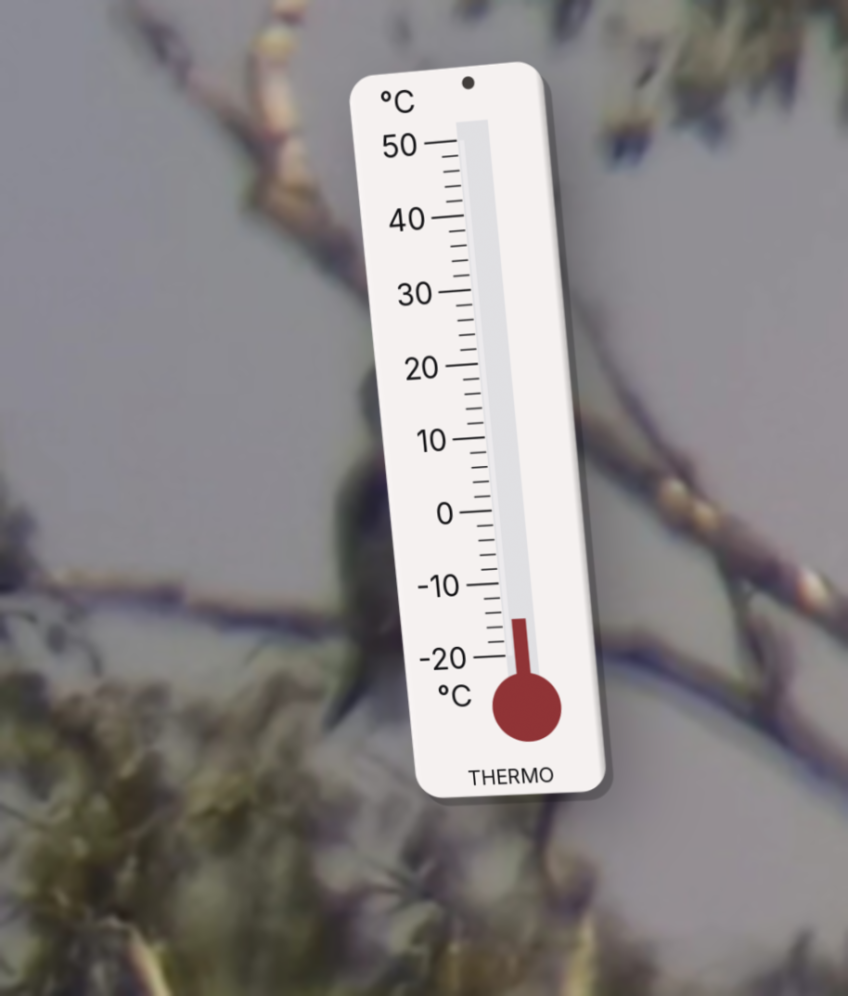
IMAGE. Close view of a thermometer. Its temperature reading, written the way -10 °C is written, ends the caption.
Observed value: -15 °C
